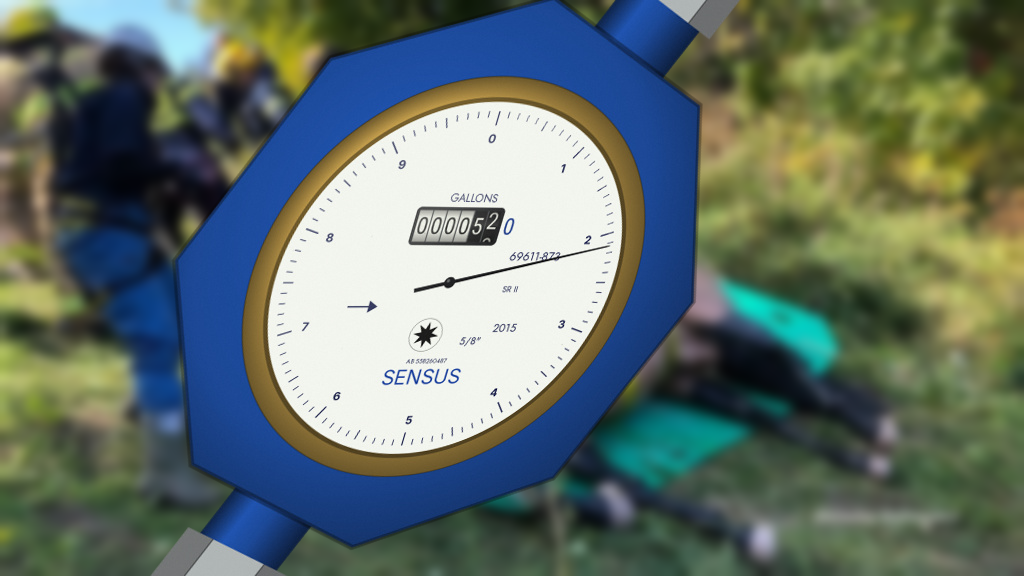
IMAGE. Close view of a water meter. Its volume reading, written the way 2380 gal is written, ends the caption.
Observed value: 522.1 gal
